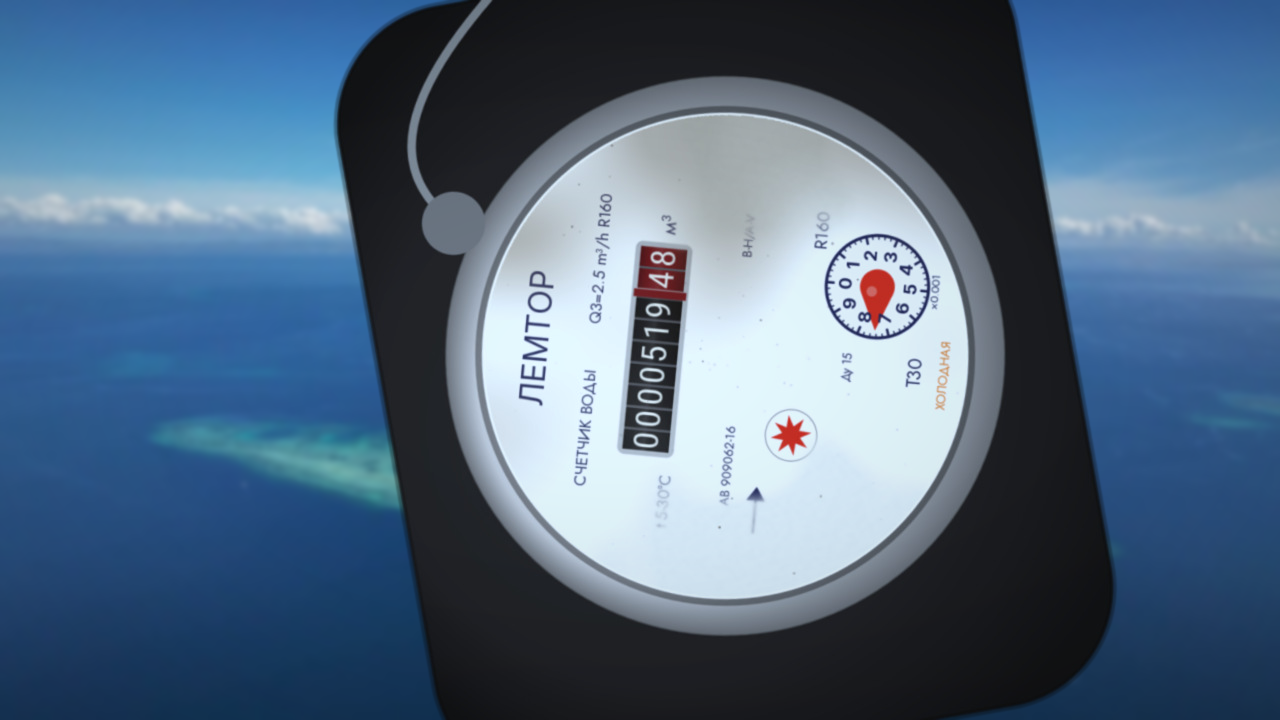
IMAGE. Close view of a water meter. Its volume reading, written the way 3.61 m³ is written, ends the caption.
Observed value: 519.487 m³
